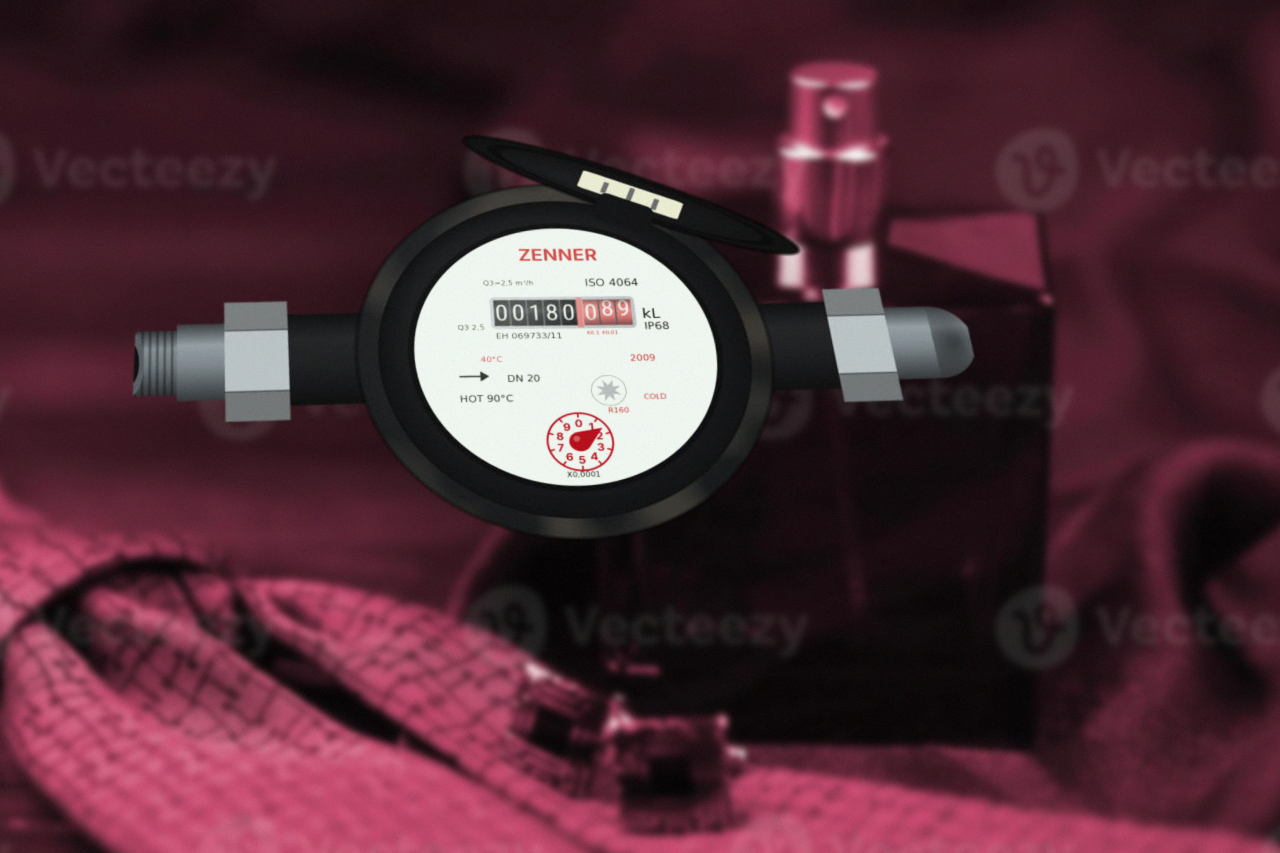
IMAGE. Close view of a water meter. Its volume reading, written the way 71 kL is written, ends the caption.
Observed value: 180.0891 kL
